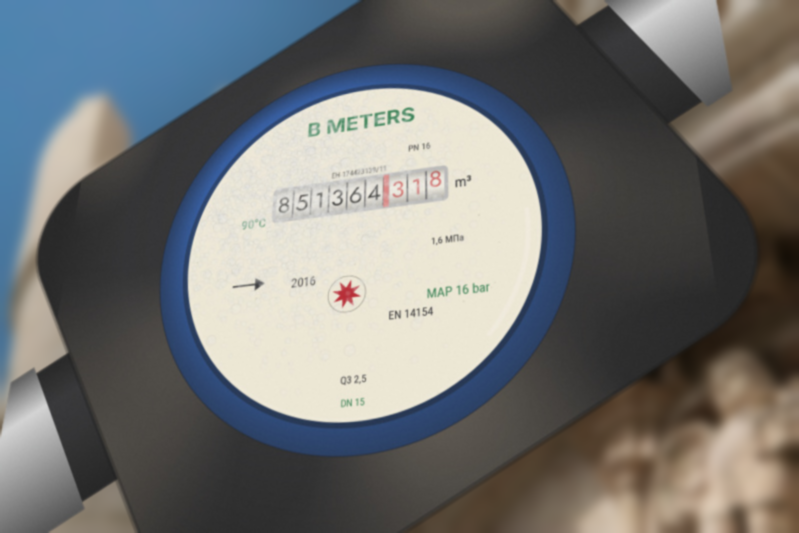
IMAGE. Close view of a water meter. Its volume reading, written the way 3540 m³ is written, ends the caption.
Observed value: 851364.318 m³
